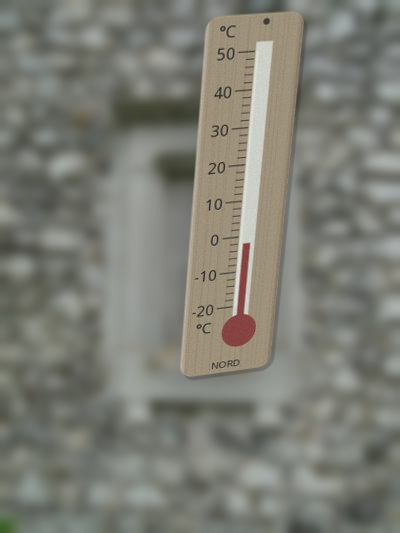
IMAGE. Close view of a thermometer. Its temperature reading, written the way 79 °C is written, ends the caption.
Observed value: -2 °C
